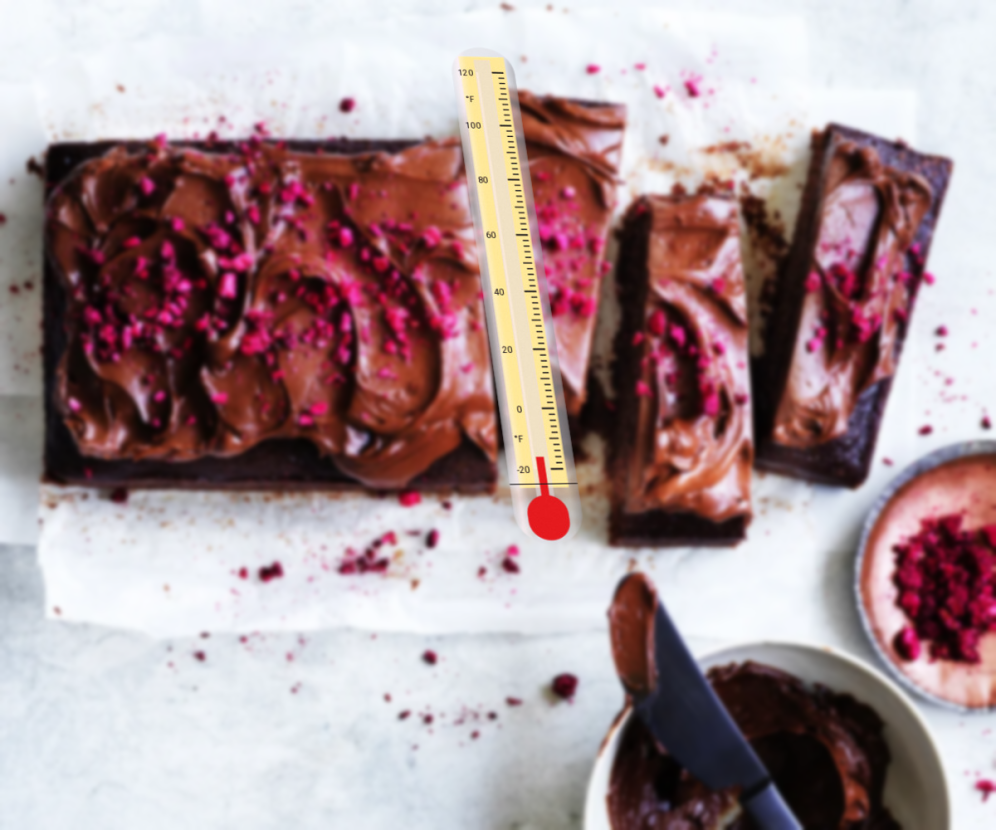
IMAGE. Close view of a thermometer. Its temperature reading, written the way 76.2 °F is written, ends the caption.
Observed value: -16 °F
